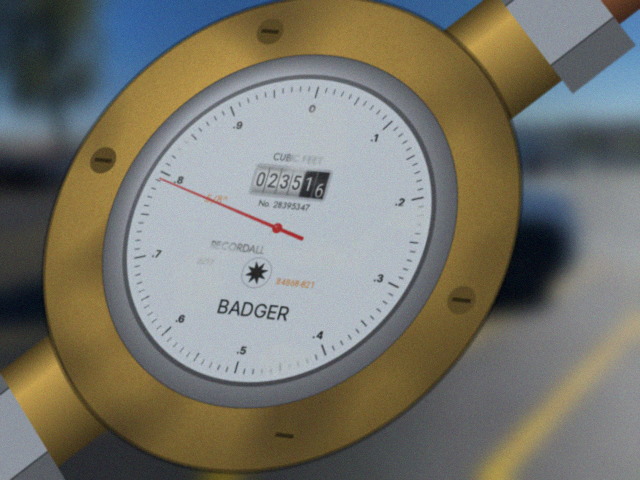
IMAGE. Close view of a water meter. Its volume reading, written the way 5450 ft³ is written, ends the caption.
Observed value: 23515.79 ft³
